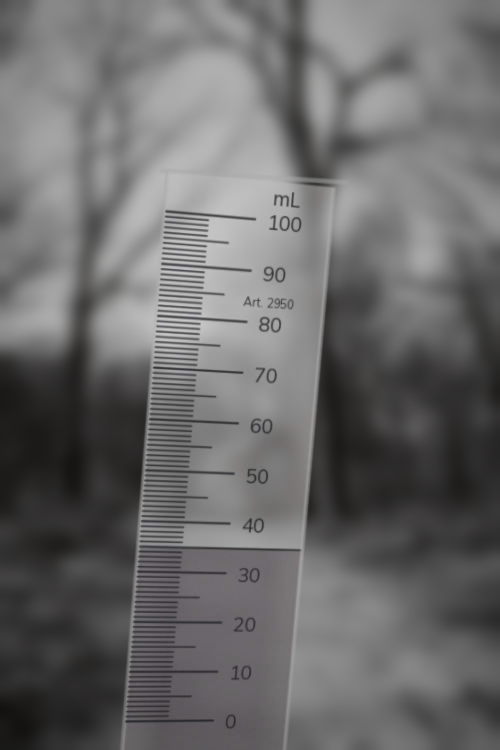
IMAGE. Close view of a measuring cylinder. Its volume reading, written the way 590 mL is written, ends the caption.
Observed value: 35 mL
